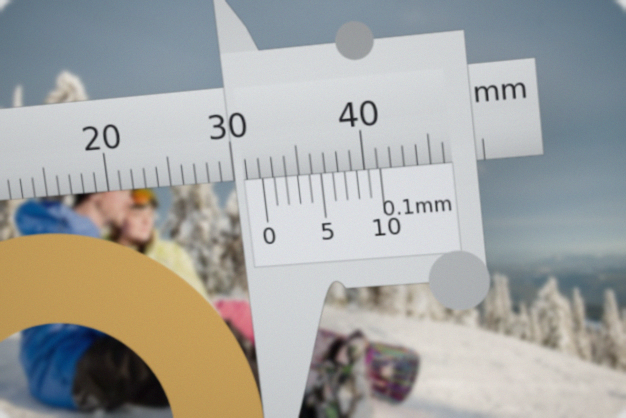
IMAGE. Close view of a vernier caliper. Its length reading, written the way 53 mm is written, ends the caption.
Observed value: 32.2 mm
